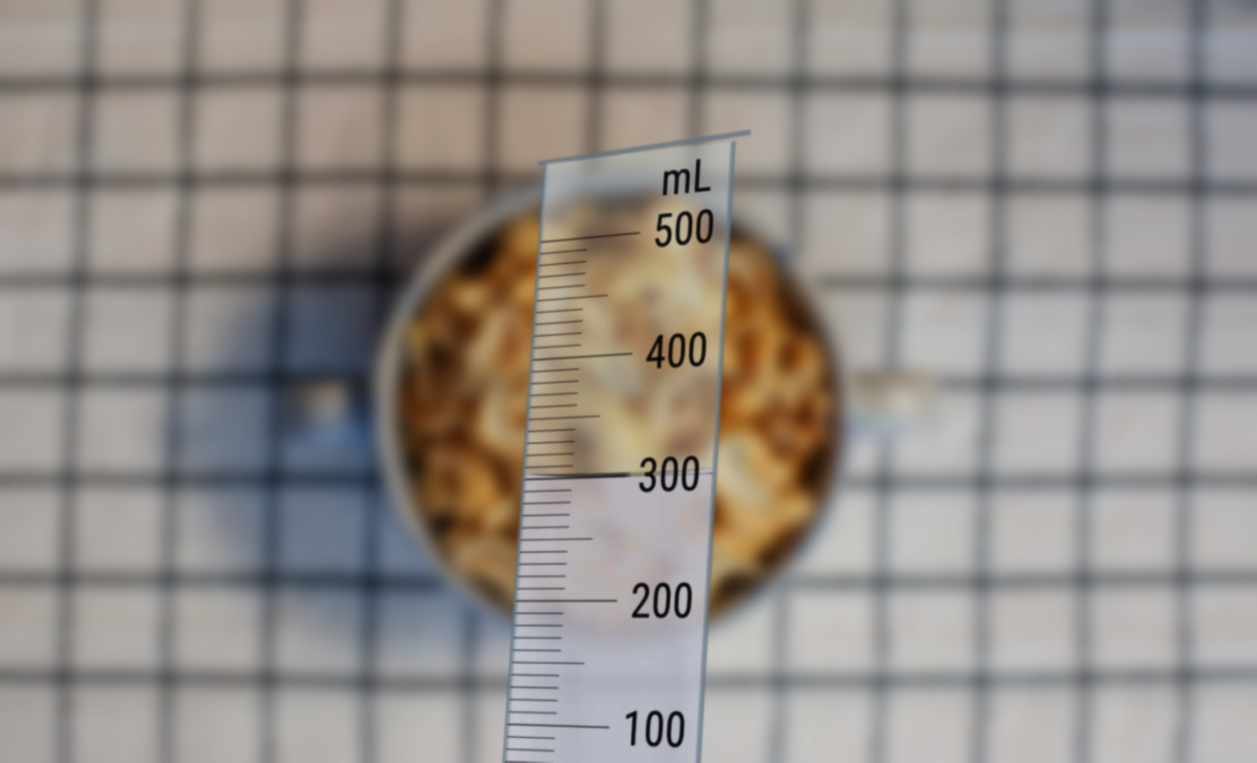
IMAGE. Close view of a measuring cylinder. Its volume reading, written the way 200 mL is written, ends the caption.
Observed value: 300 mL
